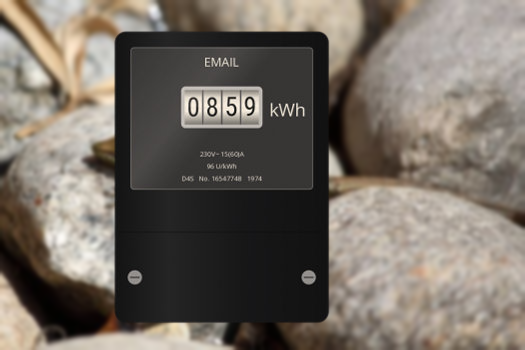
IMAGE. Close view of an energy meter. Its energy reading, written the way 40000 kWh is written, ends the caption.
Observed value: 859 kWh
